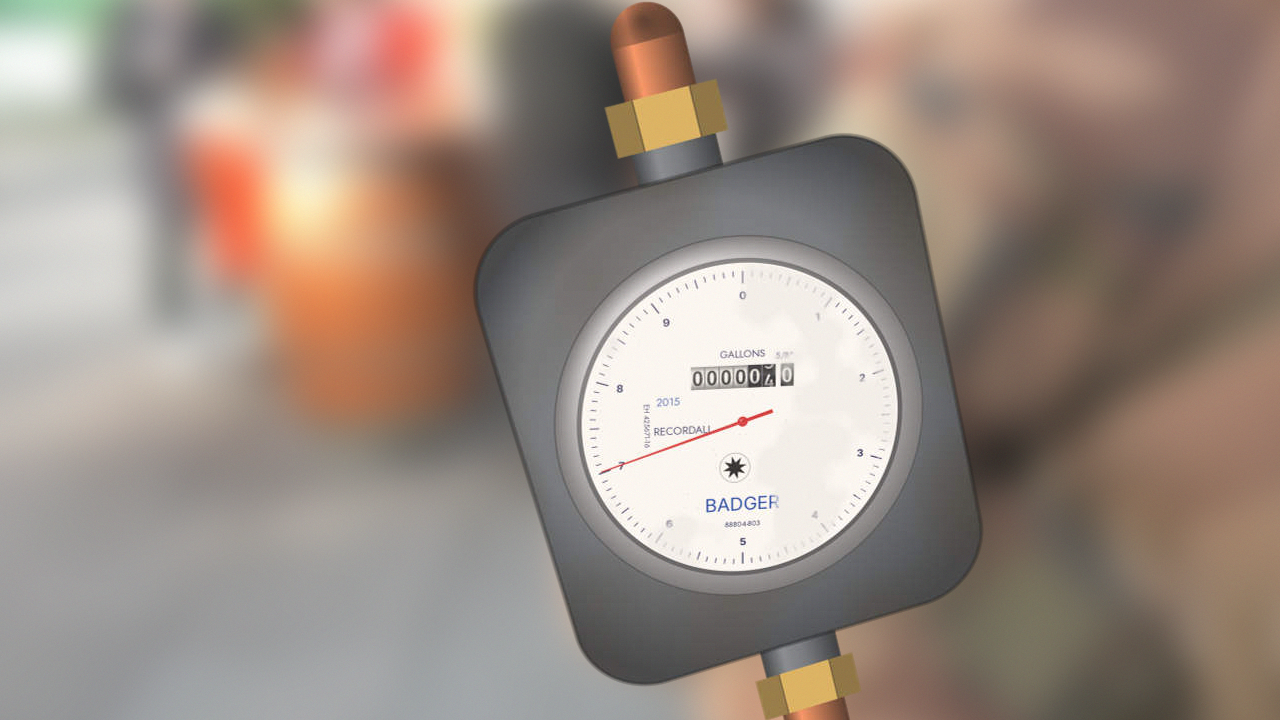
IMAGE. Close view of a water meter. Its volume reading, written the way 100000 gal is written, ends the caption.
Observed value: 37.0 gal
